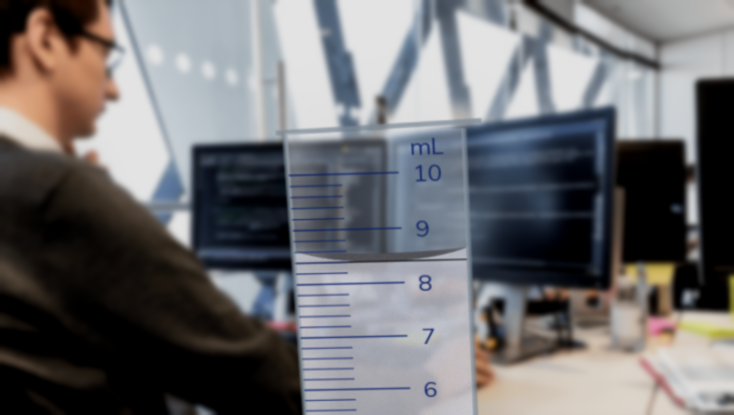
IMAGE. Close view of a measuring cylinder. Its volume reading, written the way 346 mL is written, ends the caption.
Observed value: 8.4 mL
